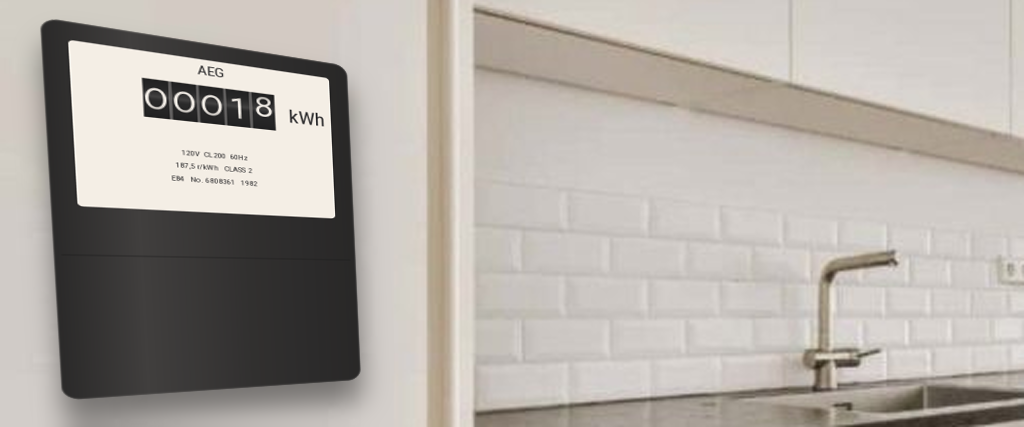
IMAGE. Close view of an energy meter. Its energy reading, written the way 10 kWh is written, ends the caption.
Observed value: 18 kWh
